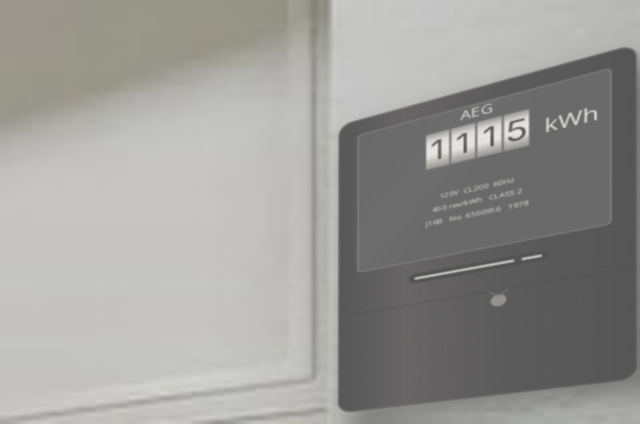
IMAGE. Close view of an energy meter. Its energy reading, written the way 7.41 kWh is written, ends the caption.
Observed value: 1115 kWh
